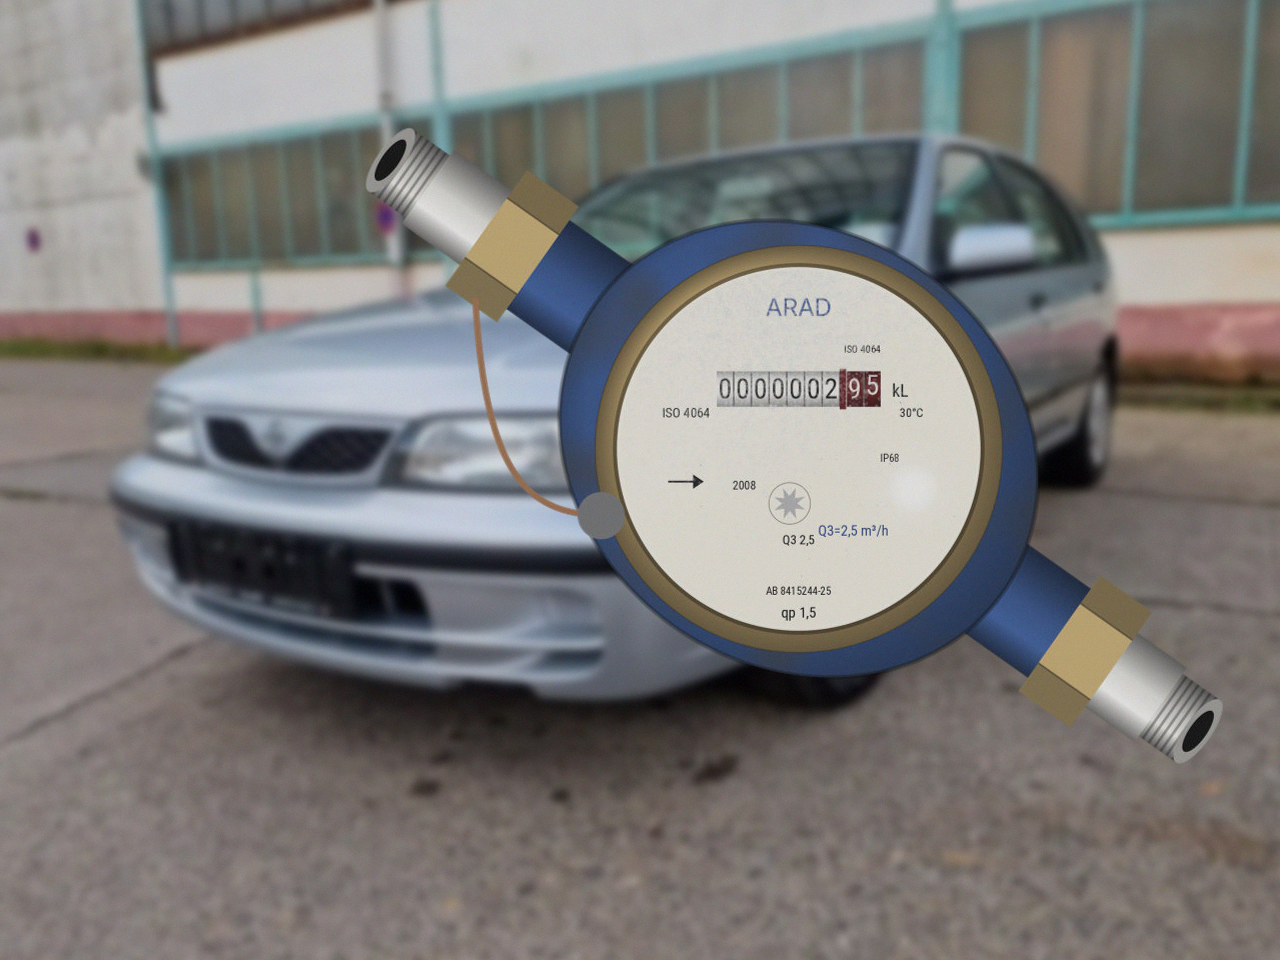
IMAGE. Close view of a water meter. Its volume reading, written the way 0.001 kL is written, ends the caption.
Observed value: 2.95 kL
